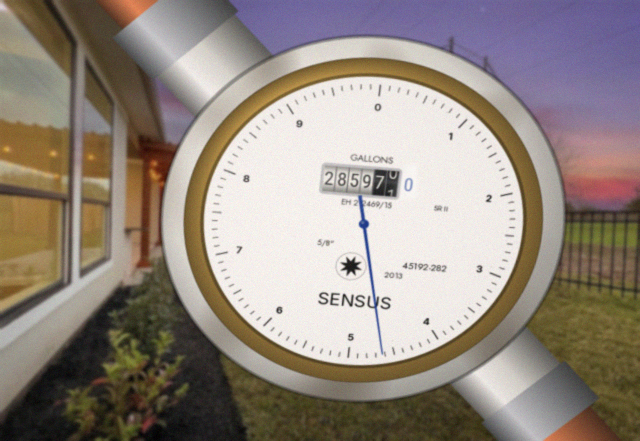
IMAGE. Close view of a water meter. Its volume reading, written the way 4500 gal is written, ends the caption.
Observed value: 2859704.6 gal
